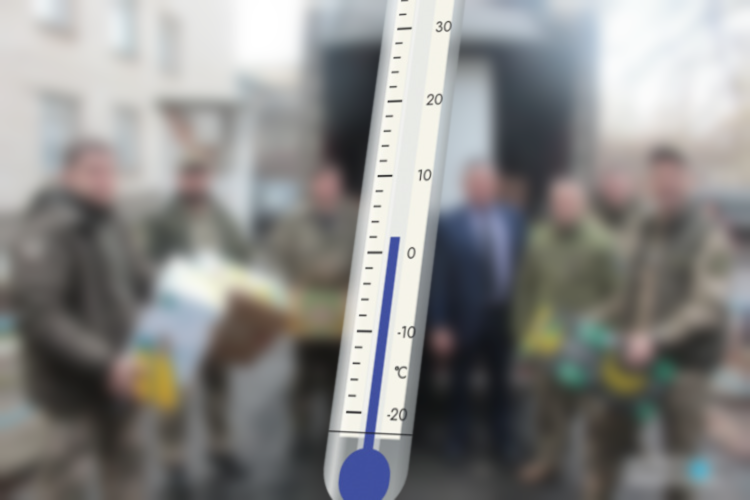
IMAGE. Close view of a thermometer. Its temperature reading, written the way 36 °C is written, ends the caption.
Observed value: 2 °C
